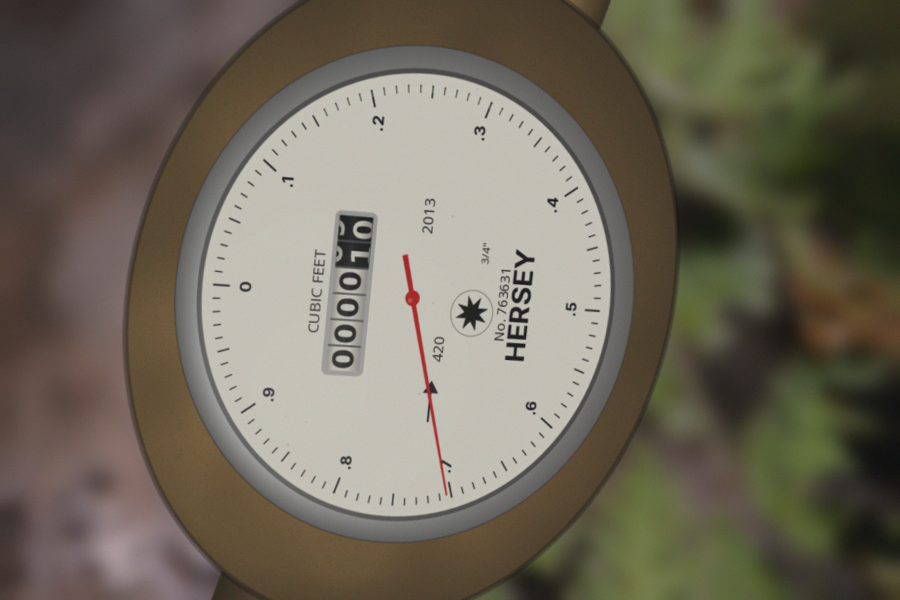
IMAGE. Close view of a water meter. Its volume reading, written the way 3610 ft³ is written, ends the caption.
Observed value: 9.70 ft³
